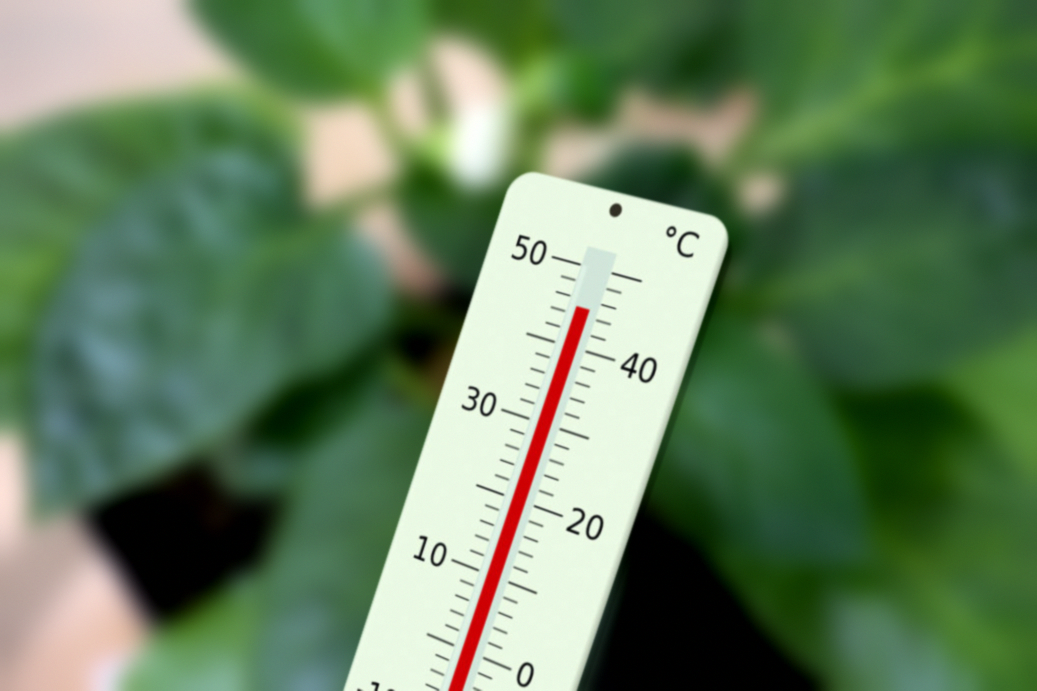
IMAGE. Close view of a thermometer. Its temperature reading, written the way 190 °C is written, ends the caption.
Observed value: 45 °C
